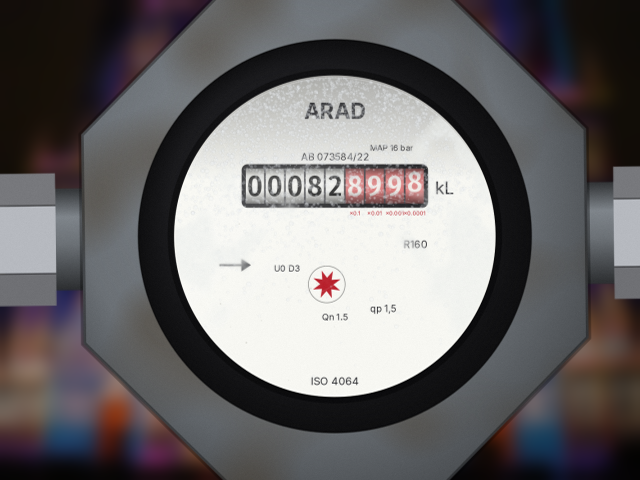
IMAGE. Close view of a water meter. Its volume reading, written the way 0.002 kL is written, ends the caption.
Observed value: 82.8998 kL
